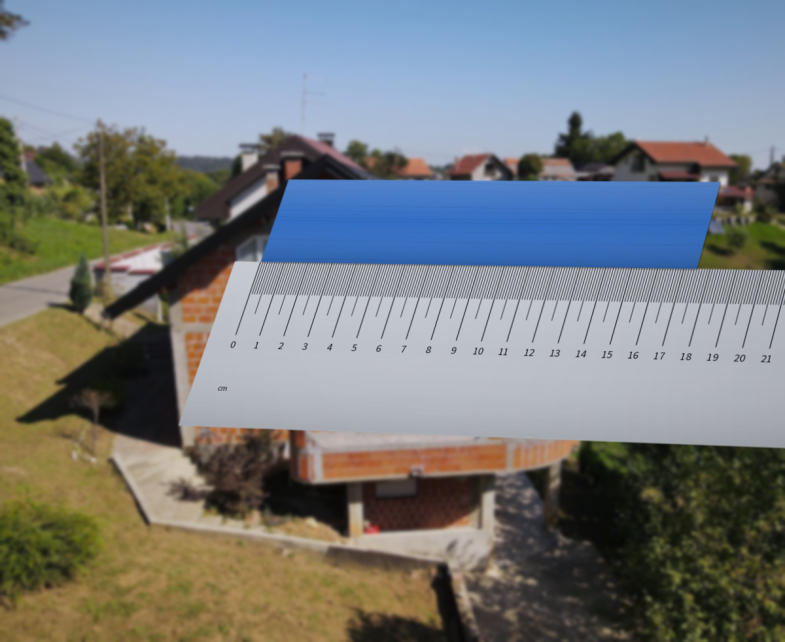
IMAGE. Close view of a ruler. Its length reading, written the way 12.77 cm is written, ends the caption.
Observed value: 17.5 cm
